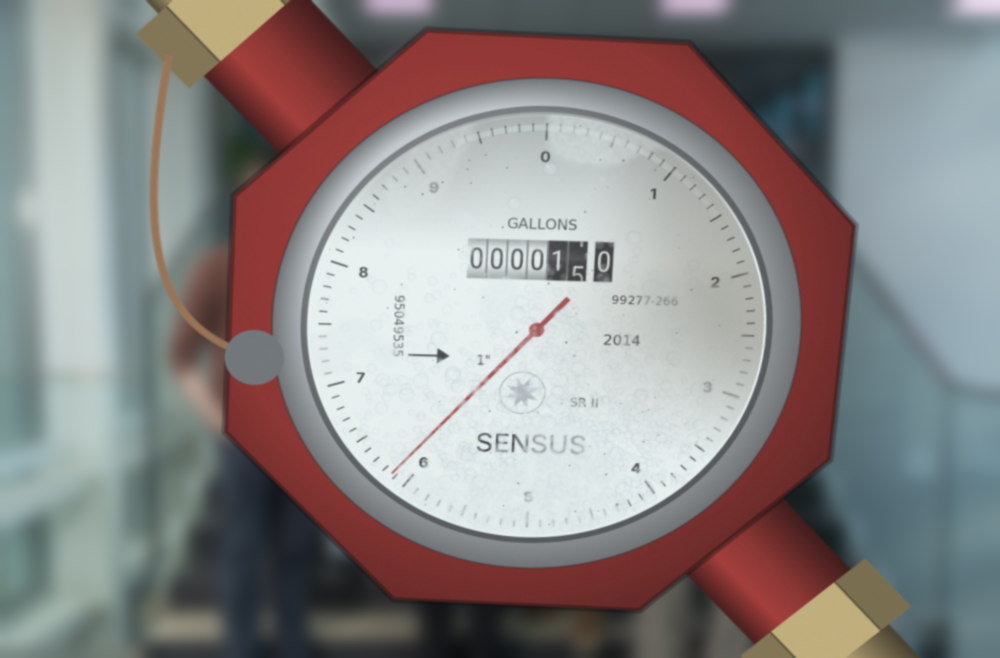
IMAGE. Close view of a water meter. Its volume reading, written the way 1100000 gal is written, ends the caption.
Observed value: 146.1 gal
